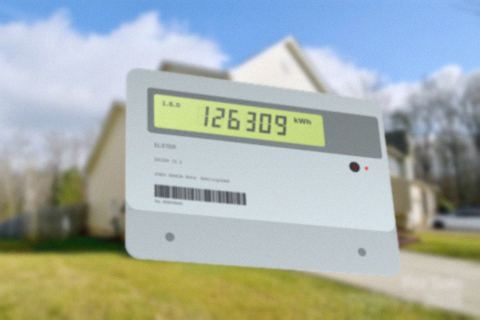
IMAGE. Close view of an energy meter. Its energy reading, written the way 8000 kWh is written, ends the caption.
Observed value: 126309 kWh
